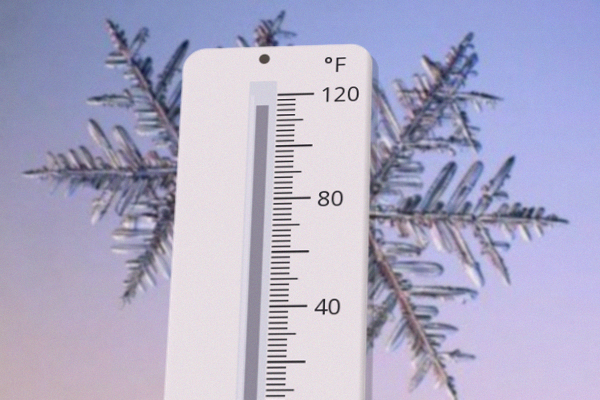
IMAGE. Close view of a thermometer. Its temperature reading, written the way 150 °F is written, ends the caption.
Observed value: 116 °F
